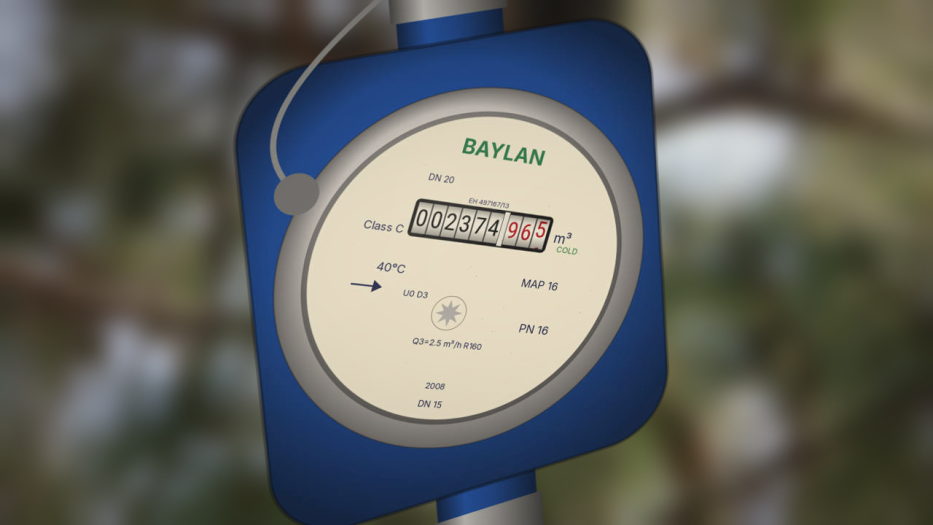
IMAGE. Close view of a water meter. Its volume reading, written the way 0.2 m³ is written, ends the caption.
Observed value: 2374.965 m³
